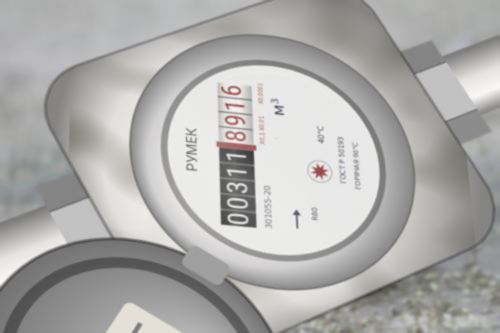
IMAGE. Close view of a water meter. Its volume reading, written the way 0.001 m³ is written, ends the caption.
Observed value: 311.8916 m³
